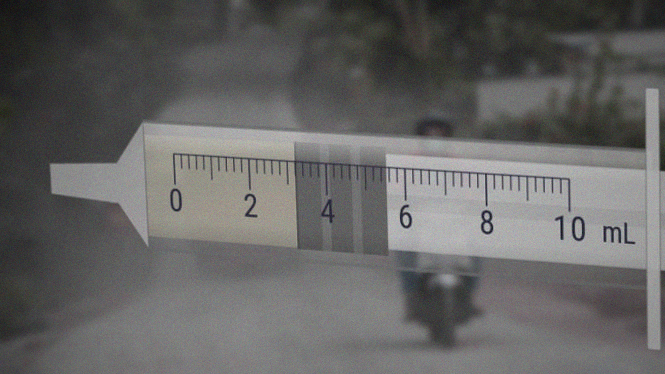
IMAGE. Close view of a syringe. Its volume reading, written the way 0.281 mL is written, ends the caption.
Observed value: 3.2 mL
